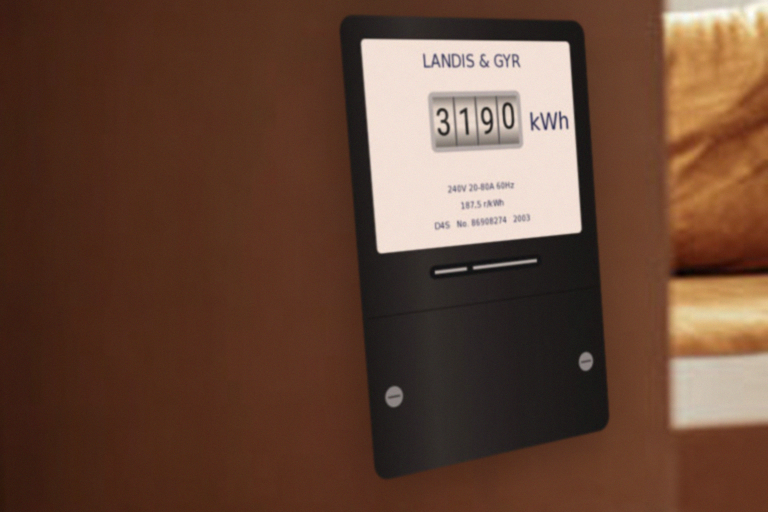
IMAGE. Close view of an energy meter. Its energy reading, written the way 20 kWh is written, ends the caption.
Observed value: 3190 kWh
